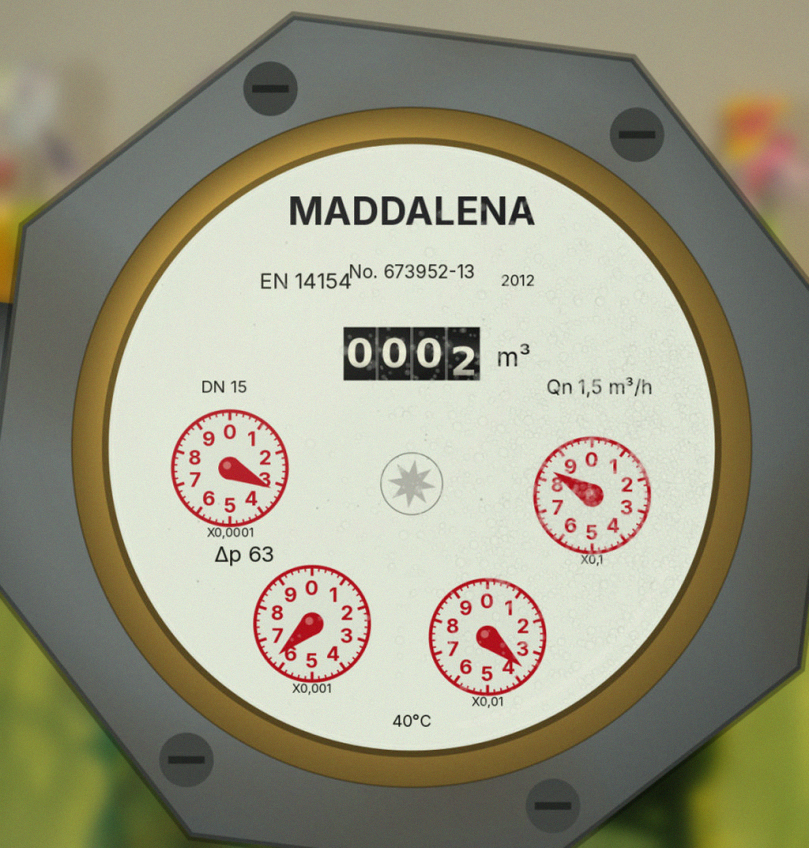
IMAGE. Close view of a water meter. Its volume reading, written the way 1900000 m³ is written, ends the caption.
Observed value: 1.8363 m³
